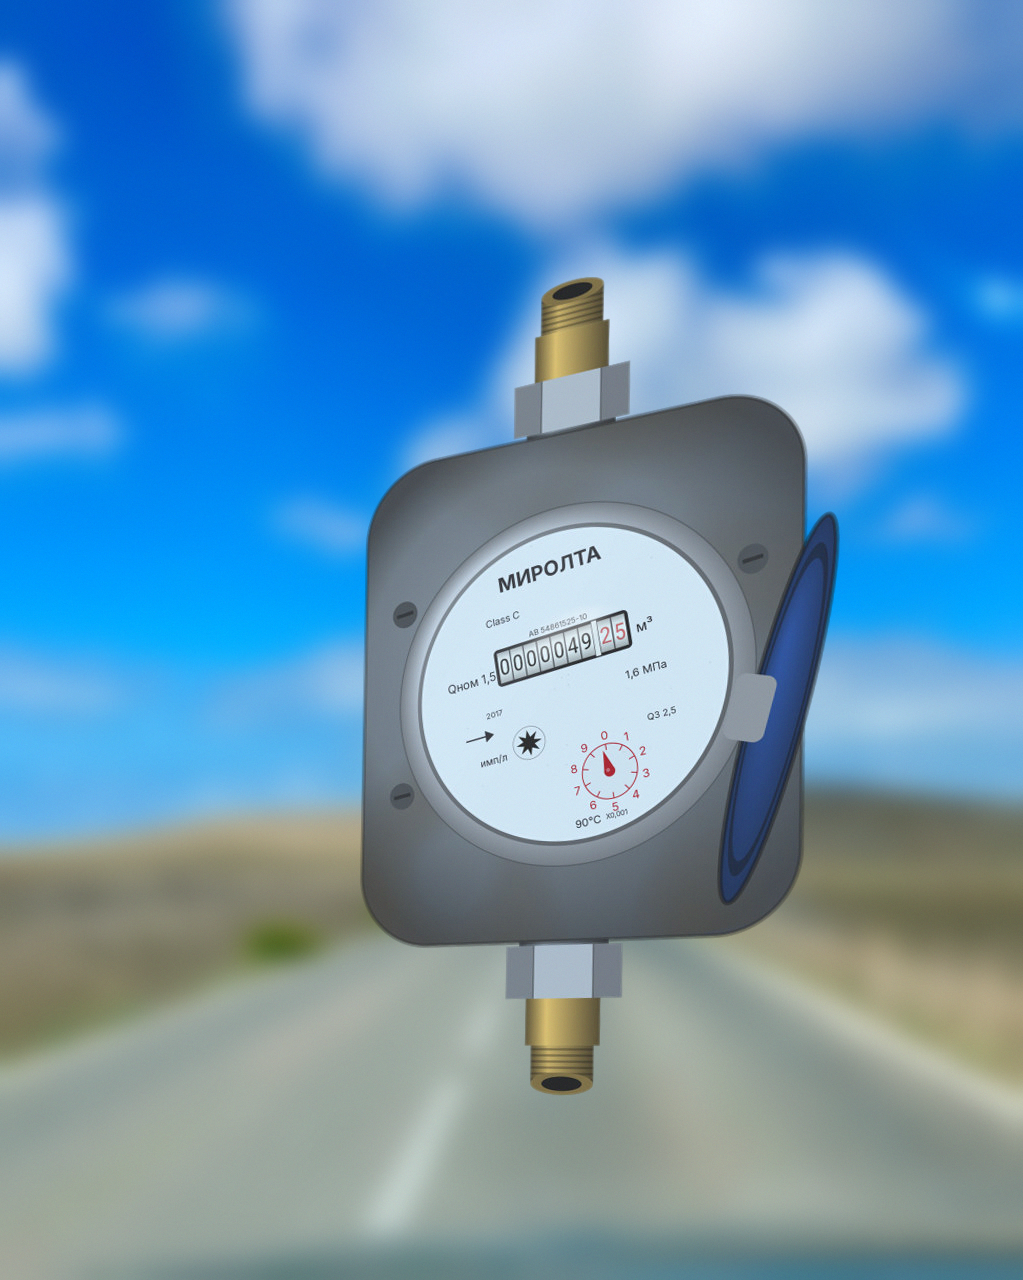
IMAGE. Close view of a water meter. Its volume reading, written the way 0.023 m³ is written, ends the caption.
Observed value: 49.249 m³
